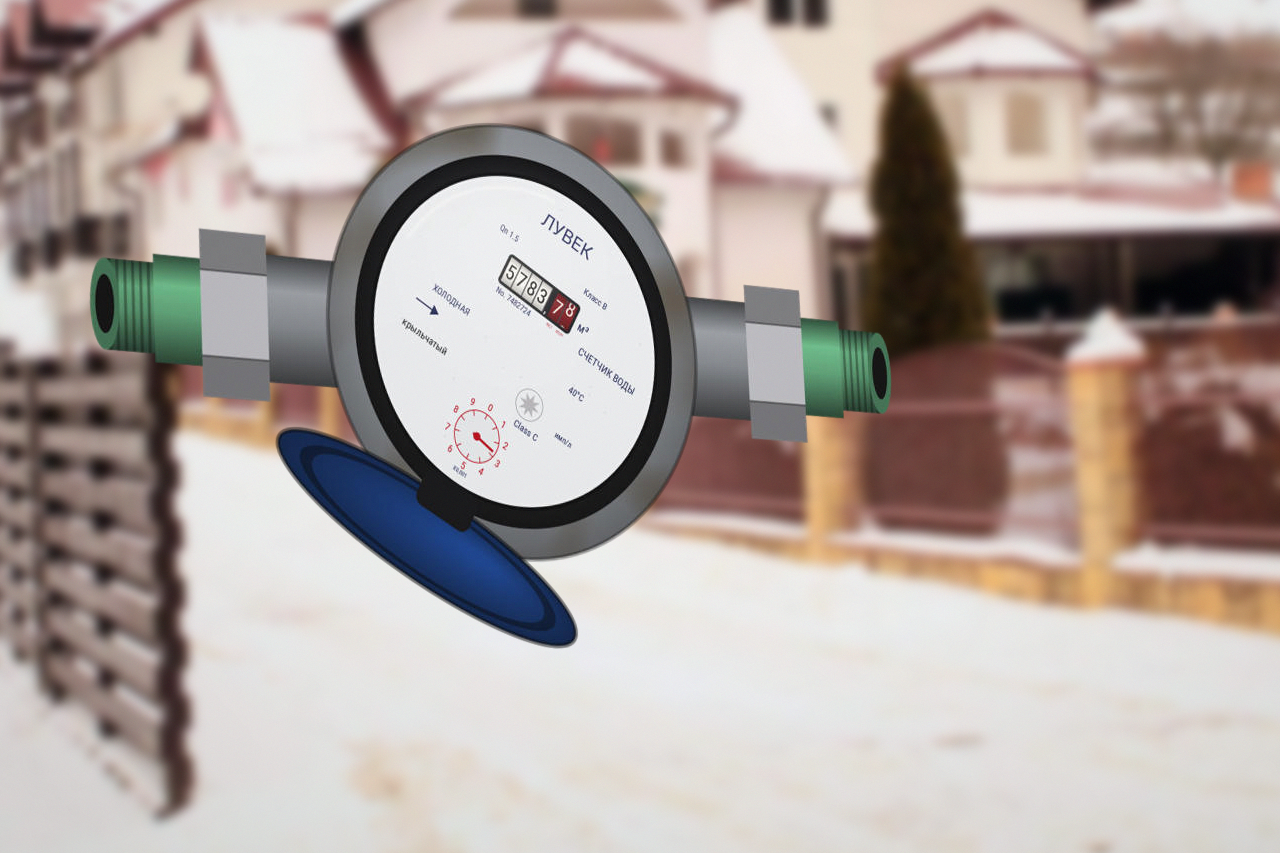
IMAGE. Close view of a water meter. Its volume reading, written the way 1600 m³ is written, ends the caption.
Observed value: 5783.782 m³
